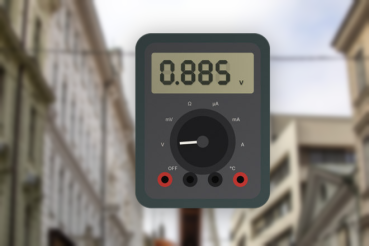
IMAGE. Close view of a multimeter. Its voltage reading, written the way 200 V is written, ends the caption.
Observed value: 0.885 V
